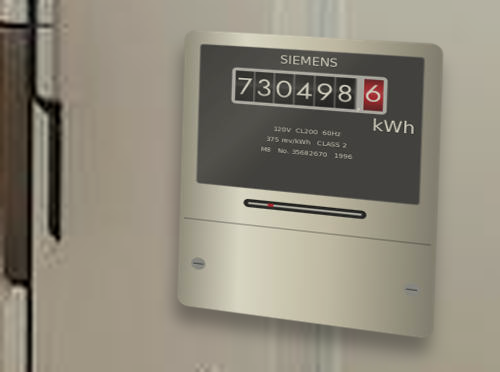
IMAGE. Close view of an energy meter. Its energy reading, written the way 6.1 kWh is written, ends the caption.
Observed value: 730498.6 kWh
